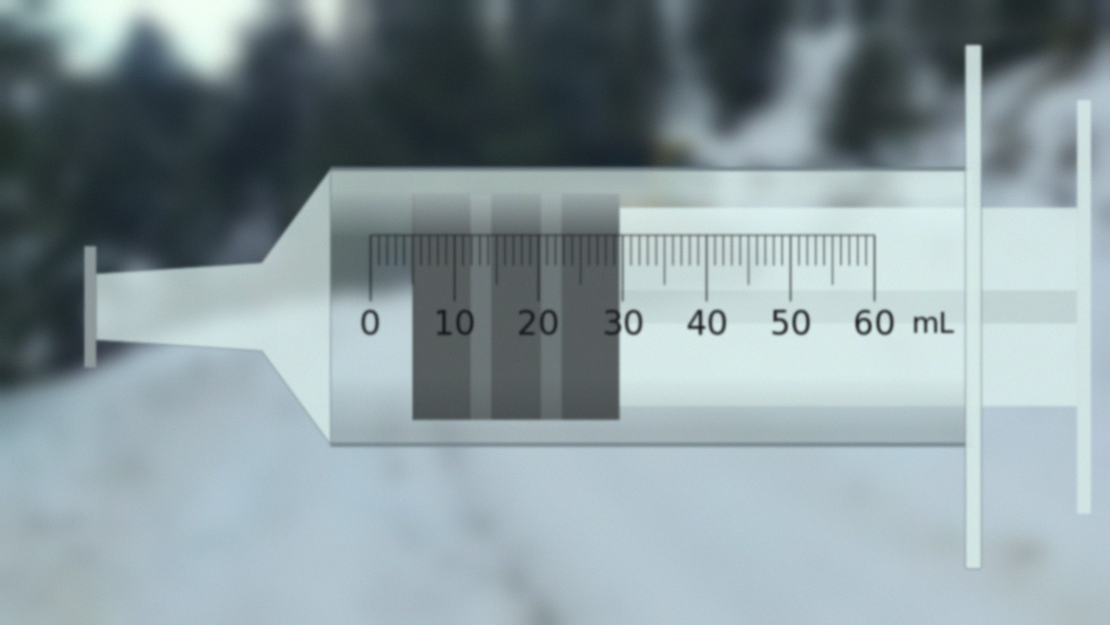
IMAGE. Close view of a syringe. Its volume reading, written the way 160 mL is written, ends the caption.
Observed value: 5 mL
